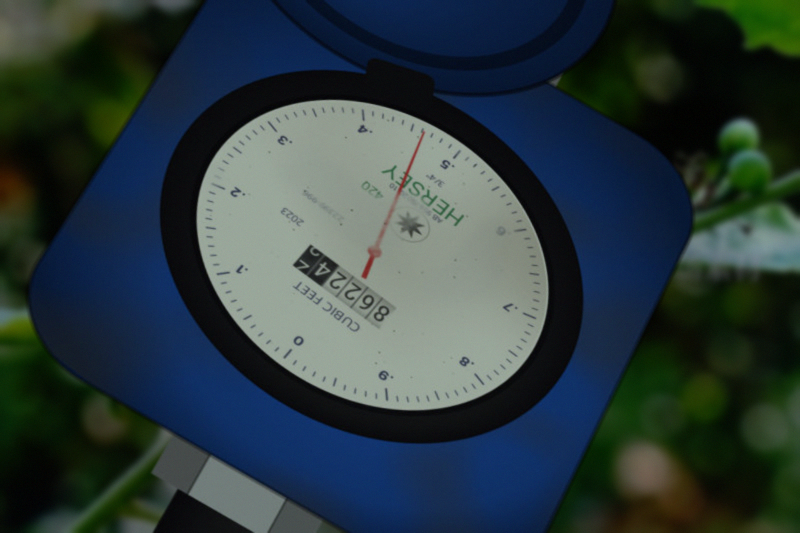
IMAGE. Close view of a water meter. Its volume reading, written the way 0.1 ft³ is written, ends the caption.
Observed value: 862242.46 ft³
